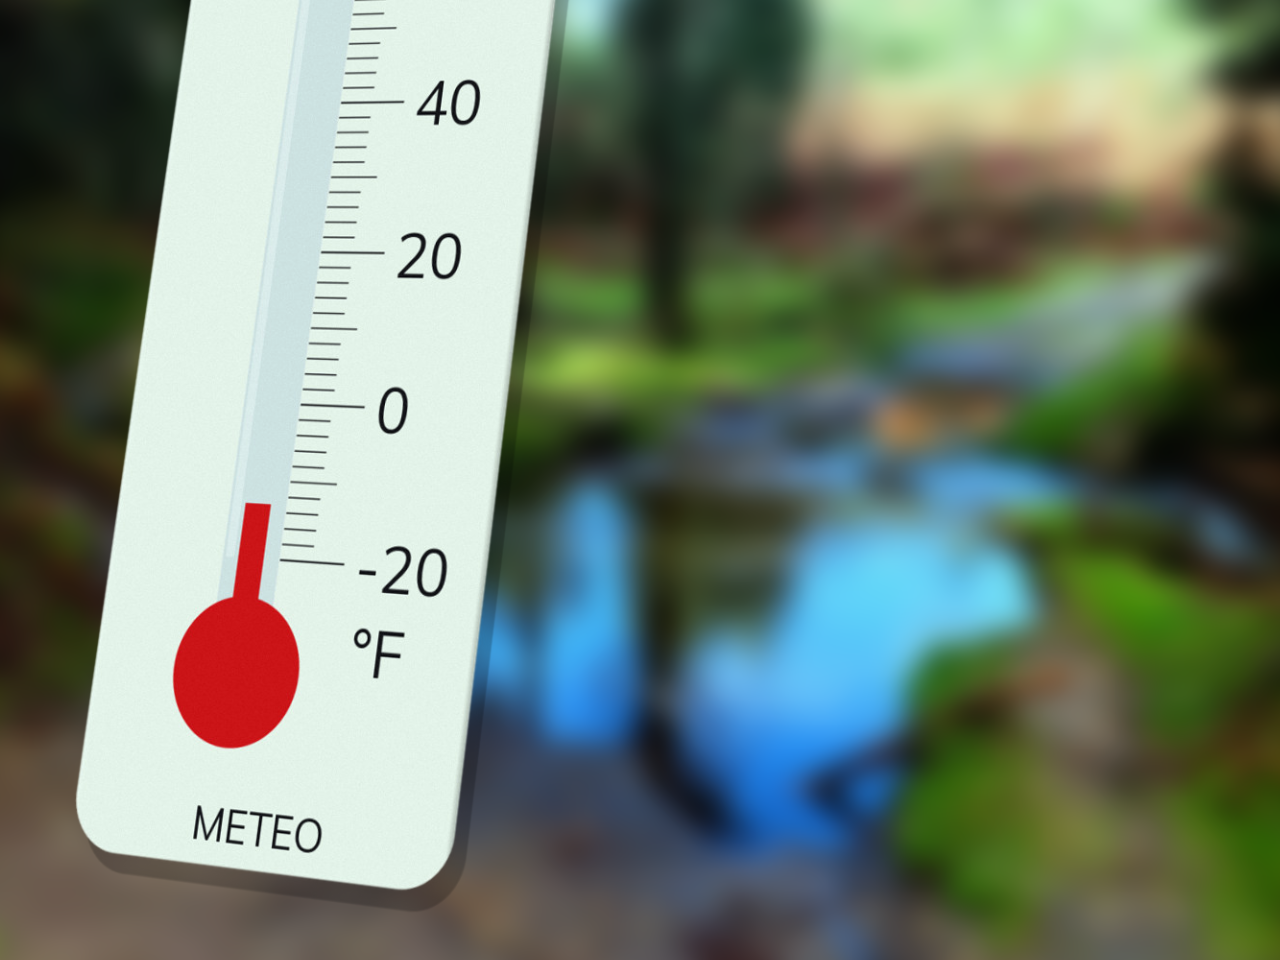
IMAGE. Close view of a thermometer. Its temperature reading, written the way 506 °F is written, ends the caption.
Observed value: -13 °F
